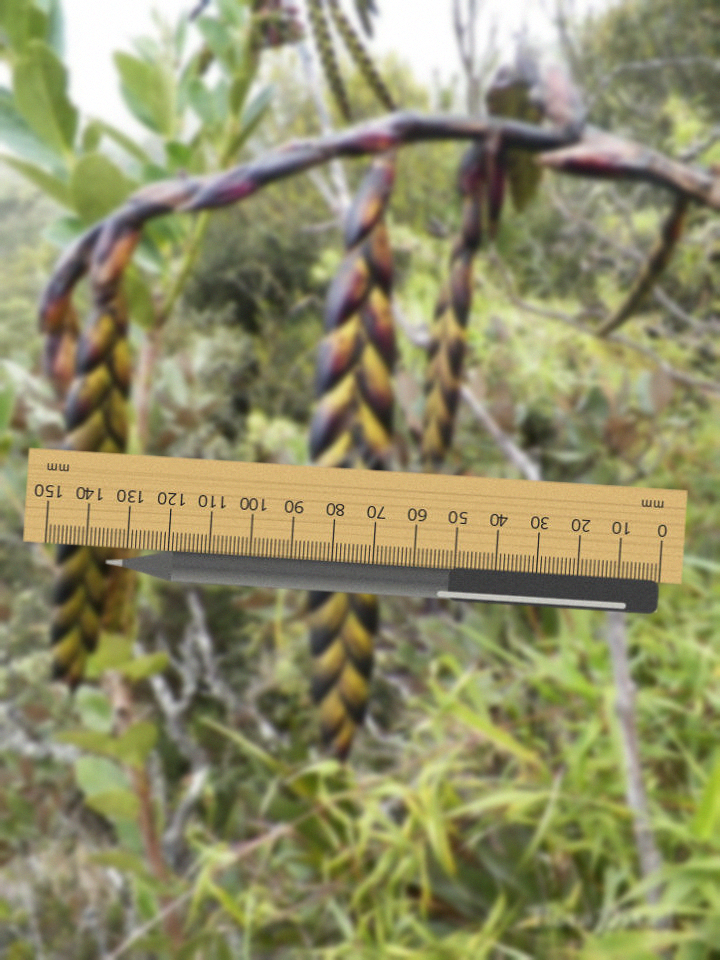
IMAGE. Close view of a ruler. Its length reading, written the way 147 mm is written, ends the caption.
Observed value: 135 mm
